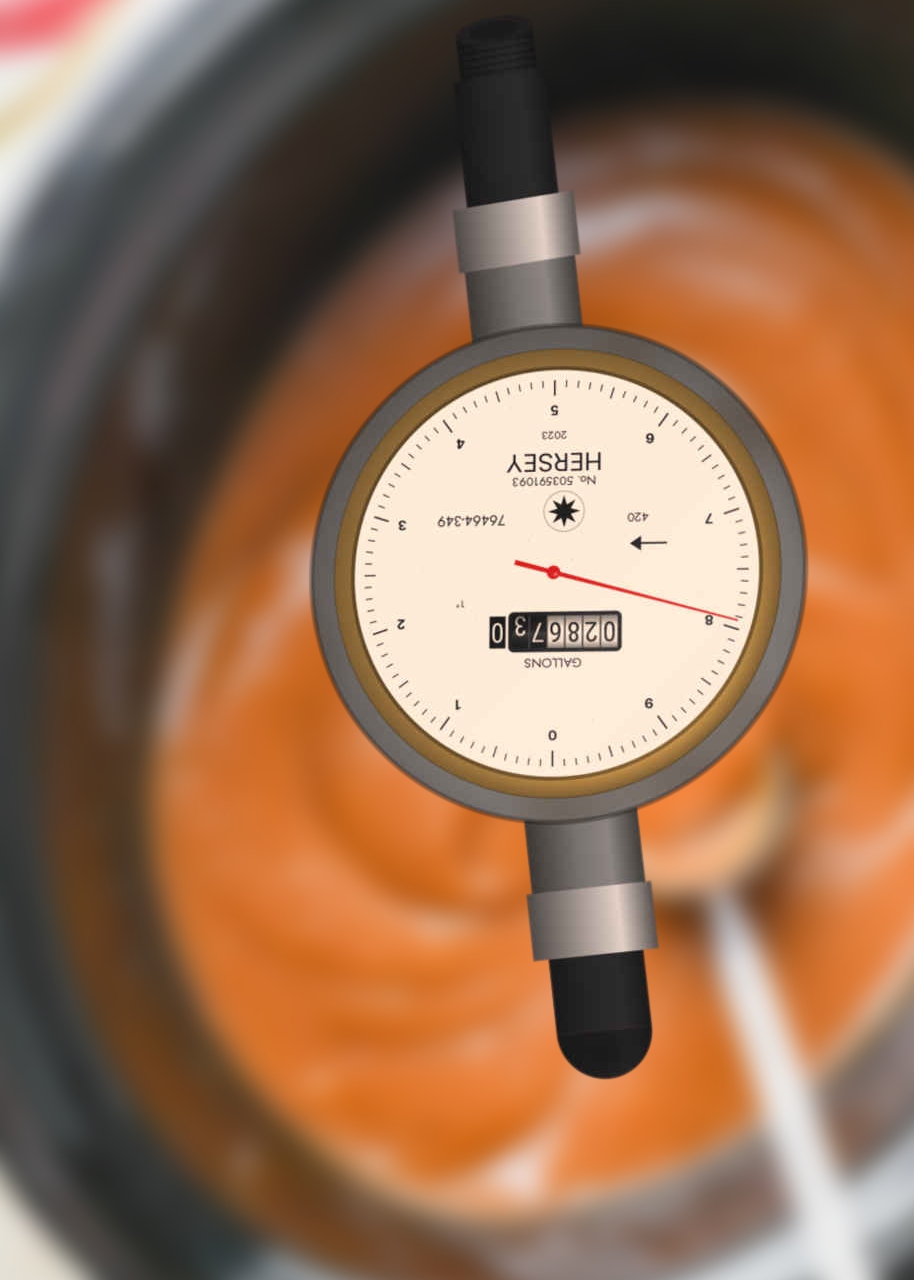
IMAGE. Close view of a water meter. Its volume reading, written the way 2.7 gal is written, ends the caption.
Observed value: 286727.9 gal
